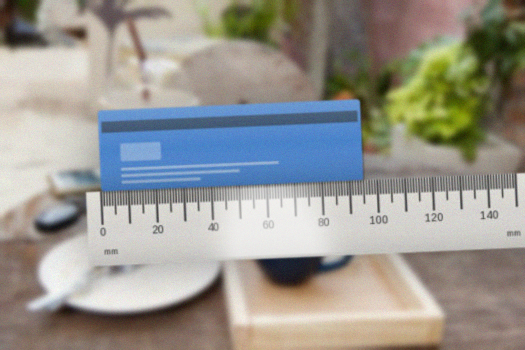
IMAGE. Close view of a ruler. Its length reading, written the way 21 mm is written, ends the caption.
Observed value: 95 mm
